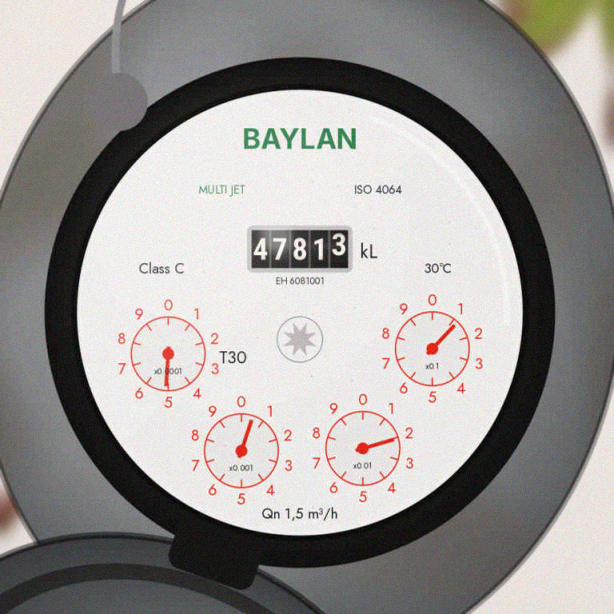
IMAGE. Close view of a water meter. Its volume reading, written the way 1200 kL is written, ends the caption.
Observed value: 47813.1205 kL
